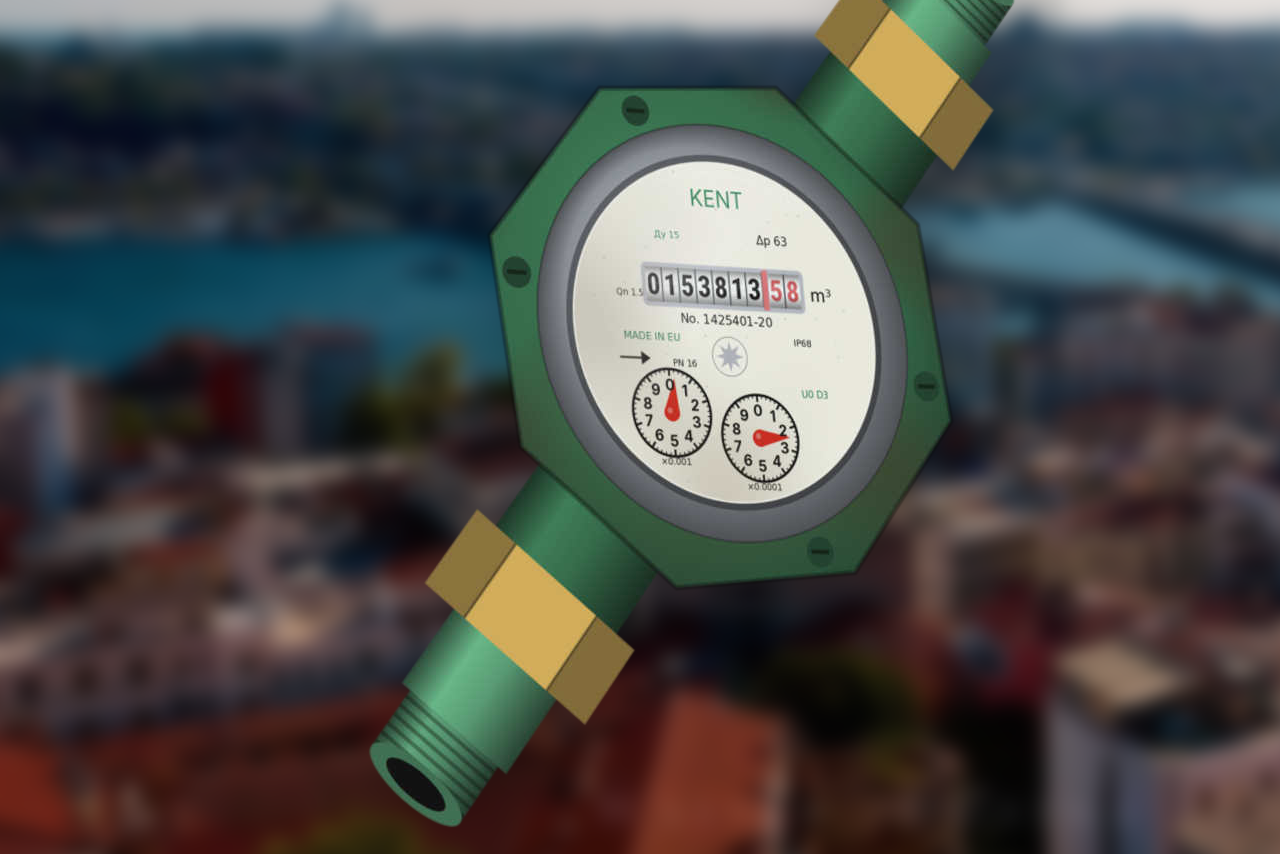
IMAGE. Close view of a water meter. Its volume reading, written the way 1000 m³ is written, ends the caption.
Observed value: 153813.5802 m³
